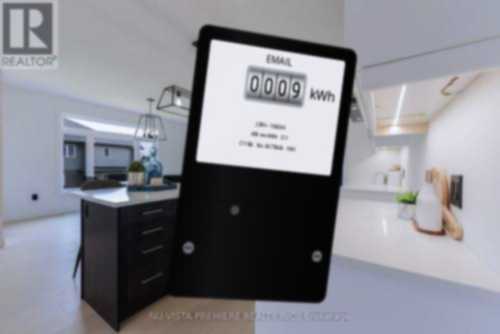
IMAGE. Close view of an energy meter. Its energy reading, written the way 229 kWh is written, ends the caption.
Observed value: 9 kWh
